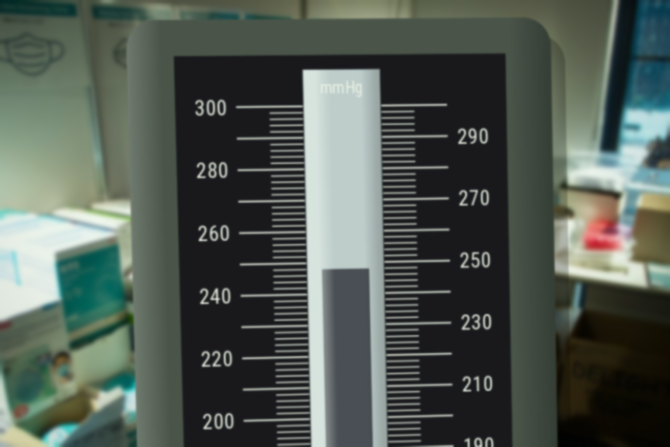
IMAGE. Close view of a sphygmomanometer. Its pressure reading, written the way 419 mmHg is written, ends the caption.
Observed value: 248 mmHg
